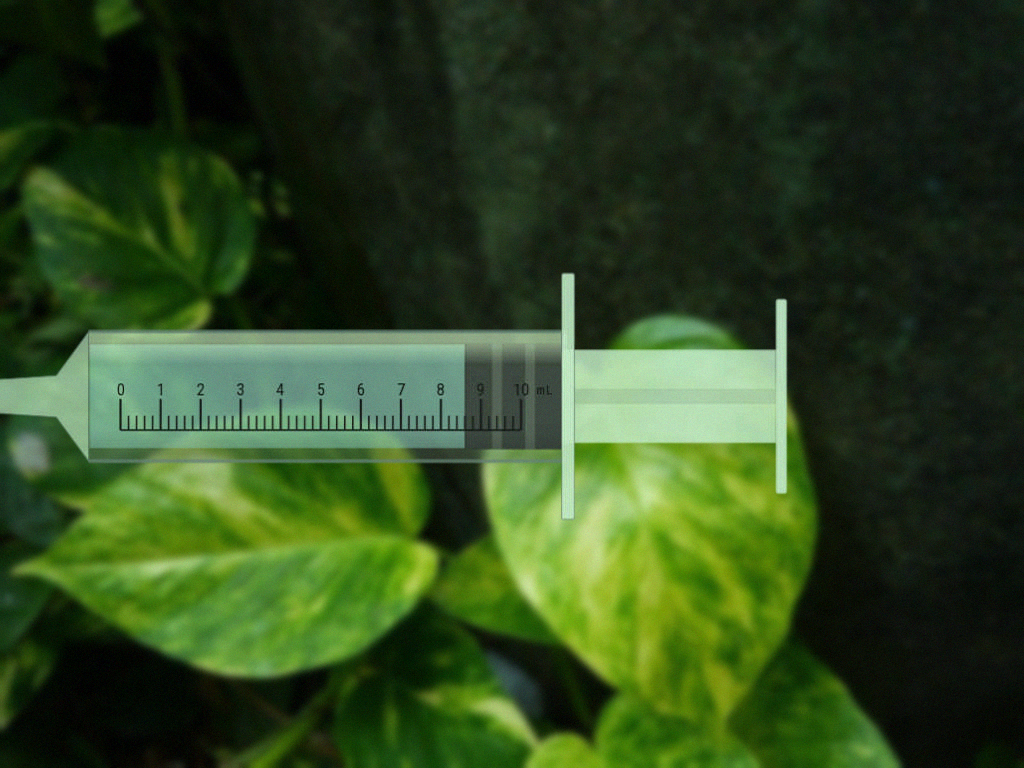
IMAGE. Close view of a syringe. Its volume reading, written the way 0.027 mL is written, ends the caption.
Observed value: 8.6 mL
